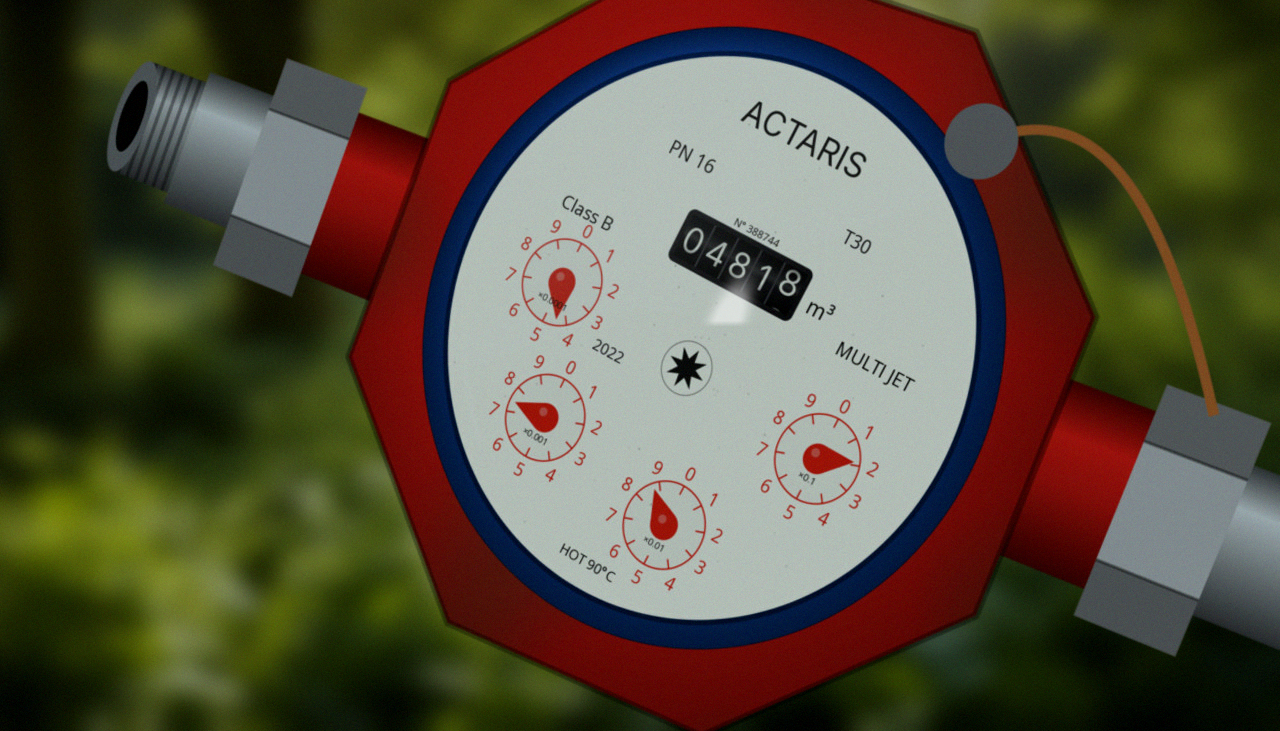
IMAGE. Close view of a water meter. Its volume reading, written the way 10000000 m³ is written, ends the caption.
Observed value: 4818.1874 m³
